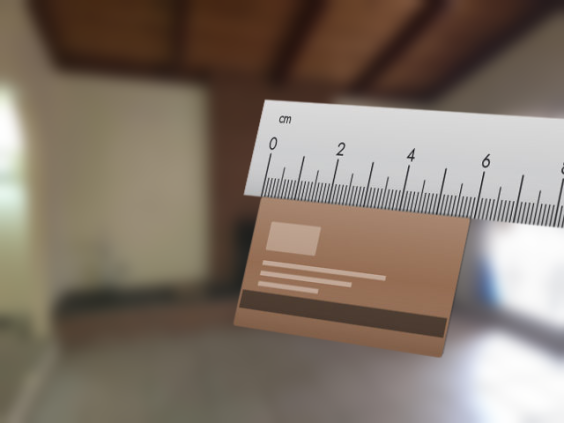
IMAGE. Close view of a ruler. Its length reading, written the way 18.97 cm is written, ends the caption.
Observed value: 5.9 cm
